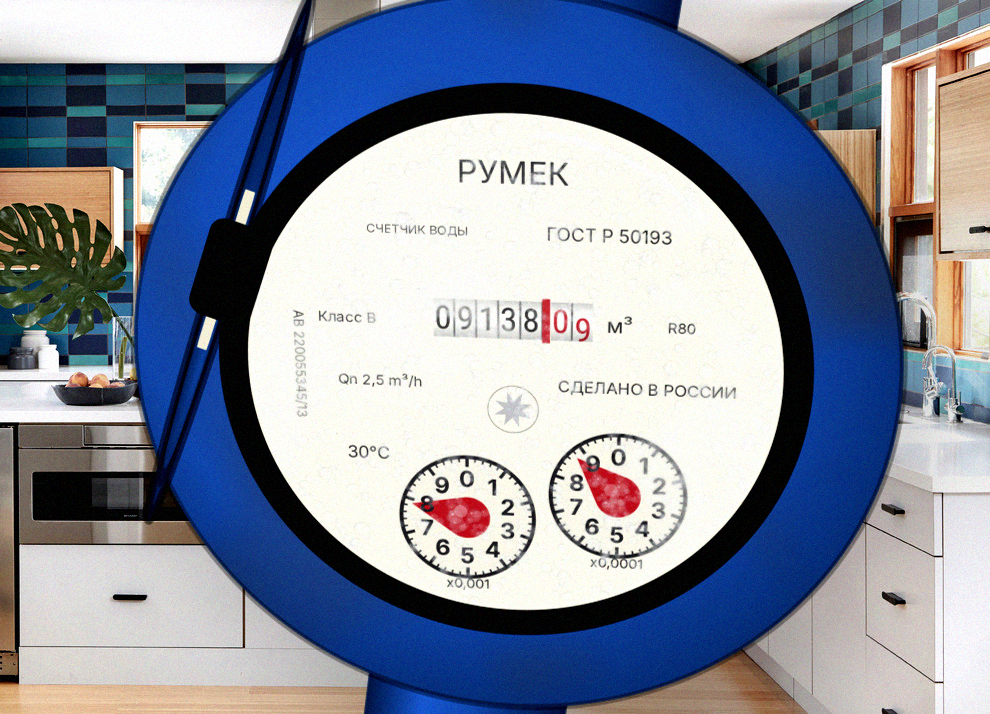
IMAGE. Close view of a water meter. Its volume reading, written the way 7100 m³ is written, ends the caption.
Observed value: 9138.0878 m³
